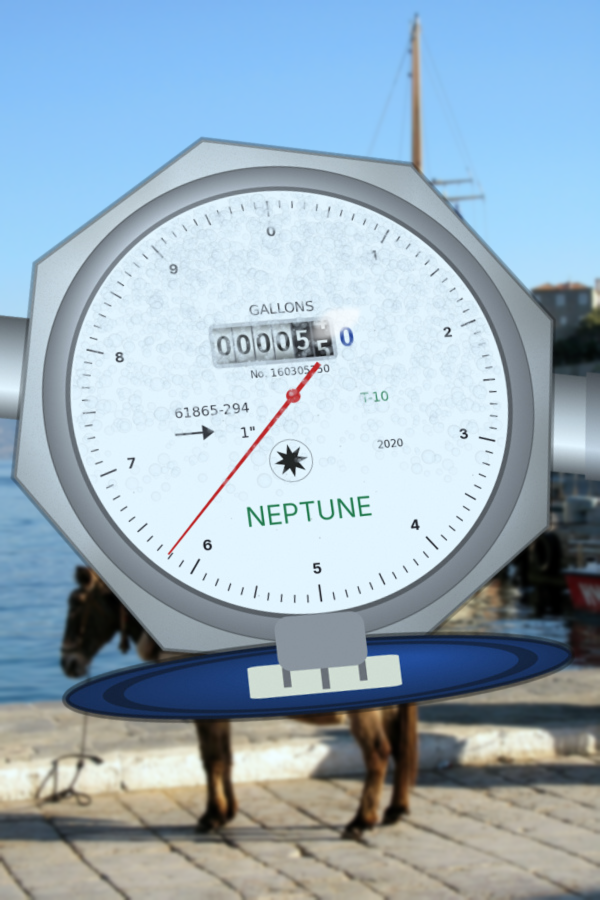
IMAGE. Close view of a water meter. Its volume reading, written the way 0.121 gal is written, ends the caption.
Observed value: 546.2 gal
